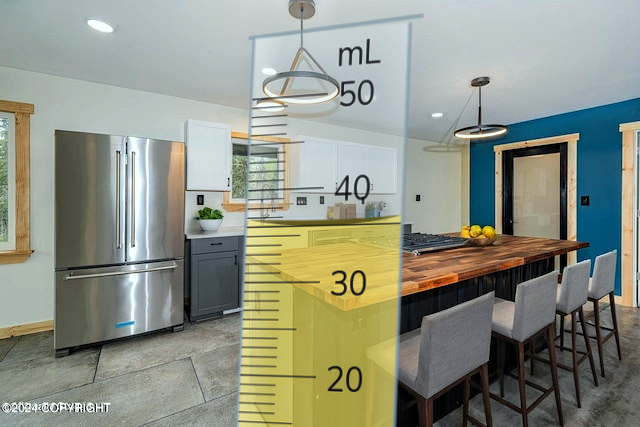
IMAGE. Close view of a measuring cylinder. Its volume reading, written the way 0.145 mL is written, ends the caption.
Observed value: 36 mL
